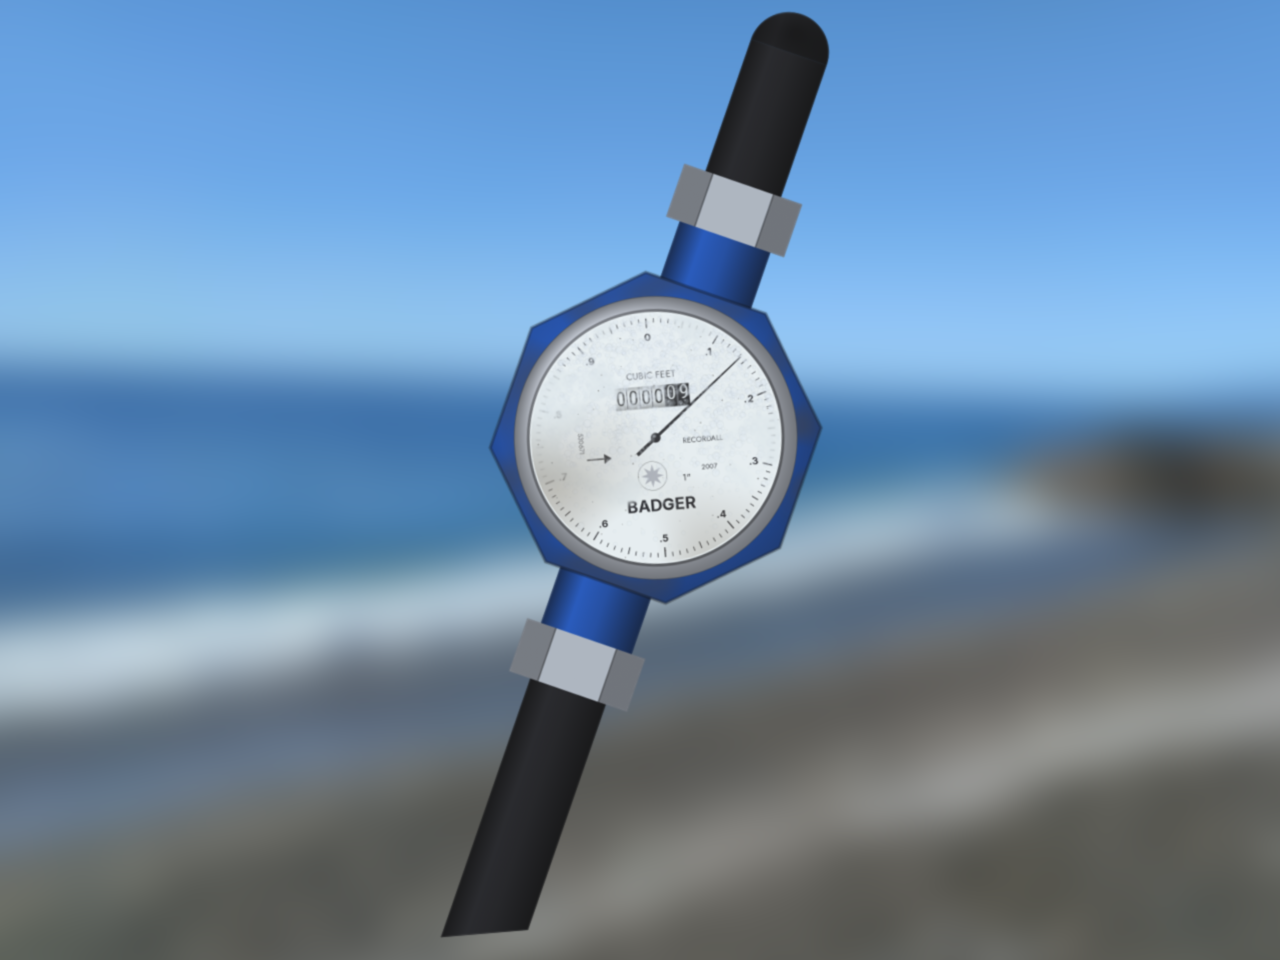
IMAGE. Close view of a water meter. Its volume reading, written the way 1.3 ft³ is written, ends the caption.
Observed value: 9.14 ft³
